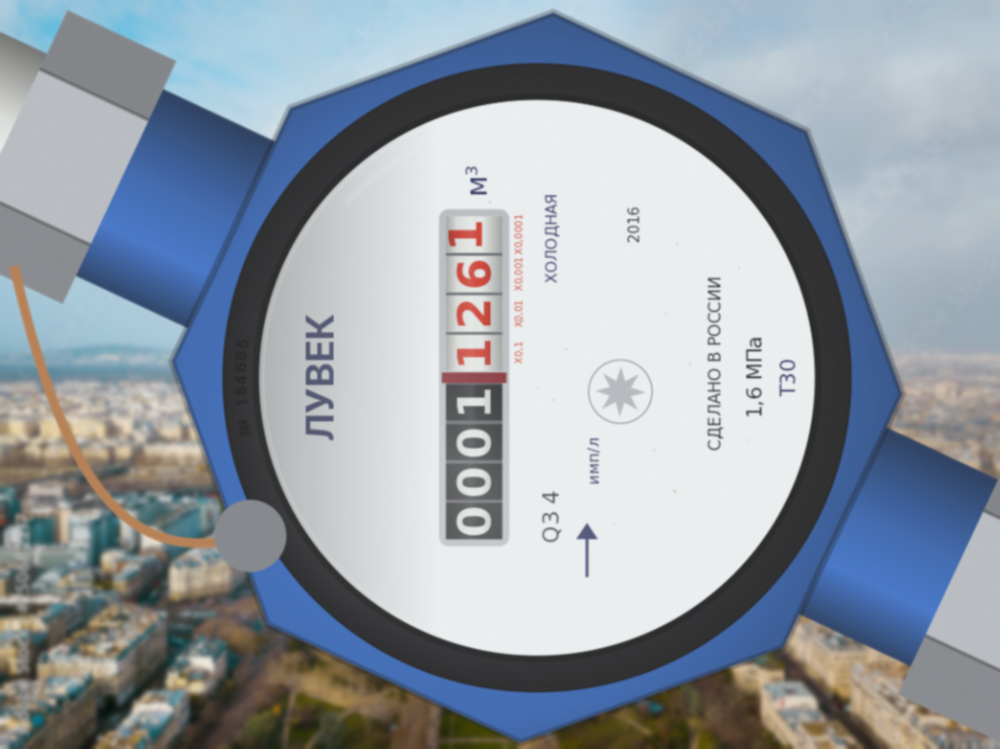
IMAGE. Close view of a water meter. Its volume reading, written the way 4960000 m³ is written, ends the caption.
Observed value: 1.1261 m³
